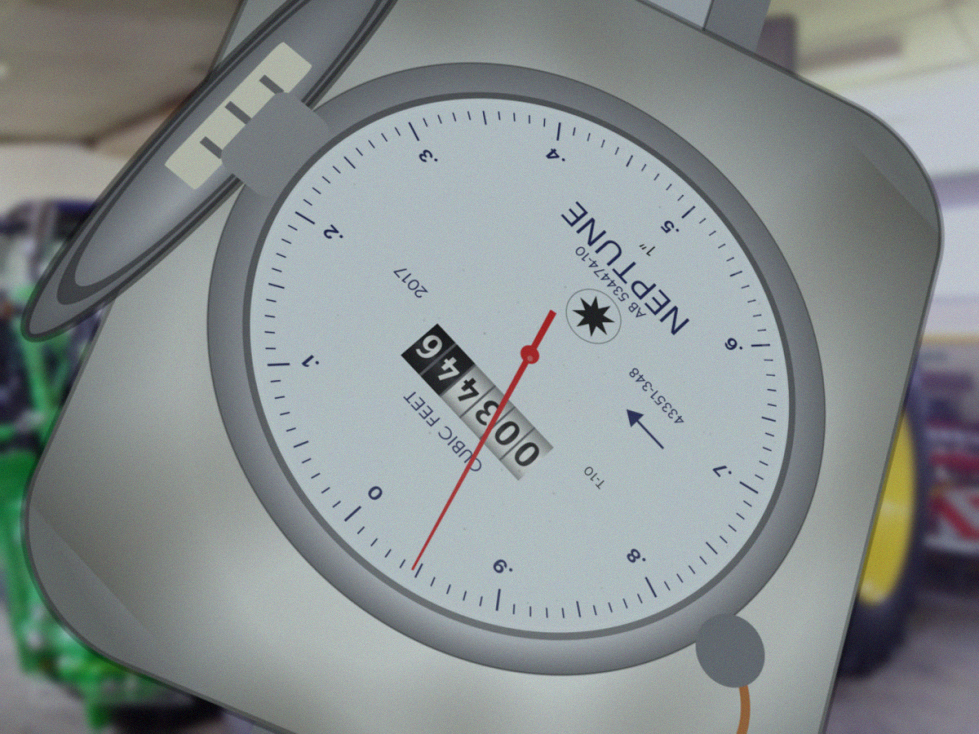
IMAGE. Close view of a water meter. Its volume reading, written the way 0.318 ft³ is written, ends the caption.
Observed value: 3445.95 ft³
